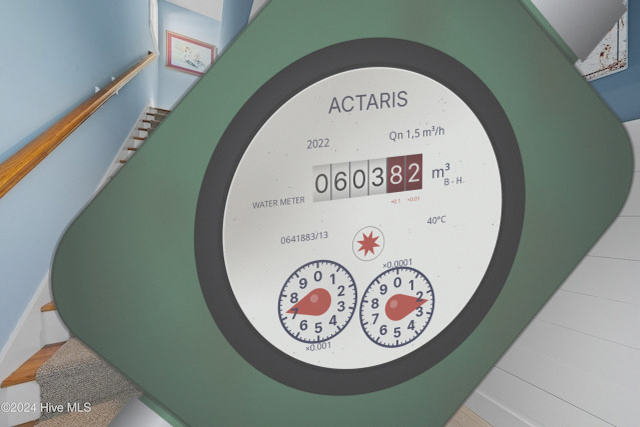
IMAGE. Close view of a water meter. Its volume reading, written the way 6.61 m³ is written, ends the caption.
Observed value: 603.8272 m³
